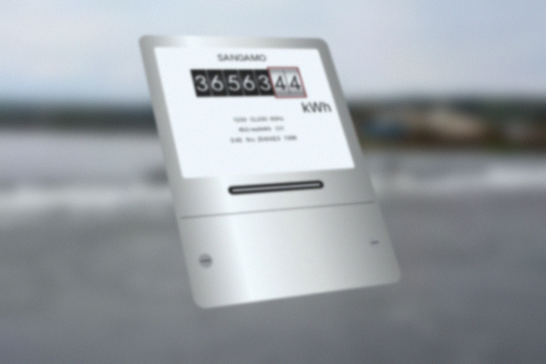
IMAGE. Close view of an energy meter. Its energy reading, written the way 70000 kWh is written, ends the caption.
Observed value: 36563.44 kWh
